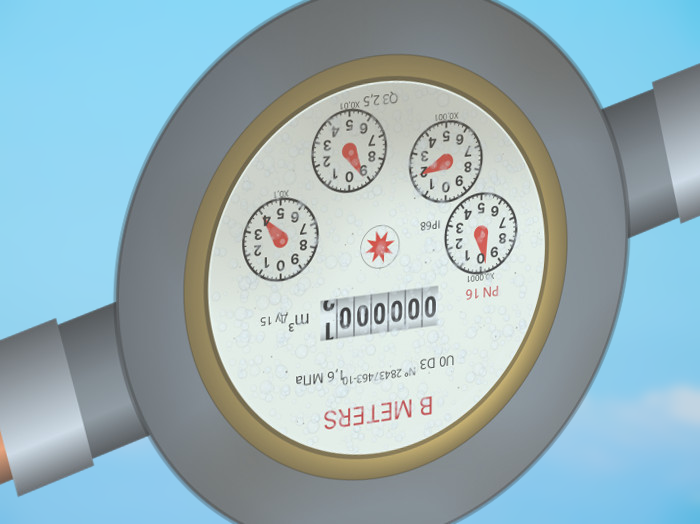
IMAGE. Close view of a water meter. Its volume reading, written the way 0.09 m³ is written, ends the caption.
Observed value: 1.3919 m³
